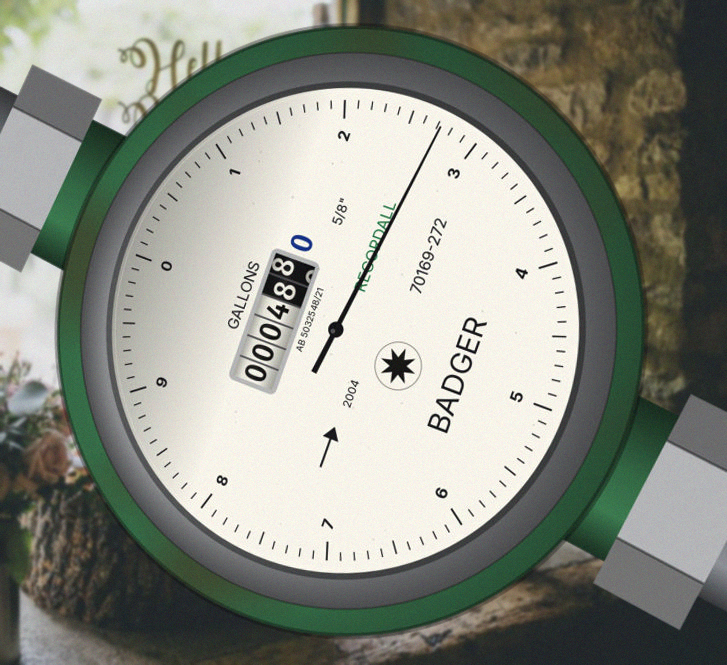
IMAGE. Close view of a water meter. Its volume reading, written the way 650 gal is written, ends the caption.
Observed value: 4882.7 gal
